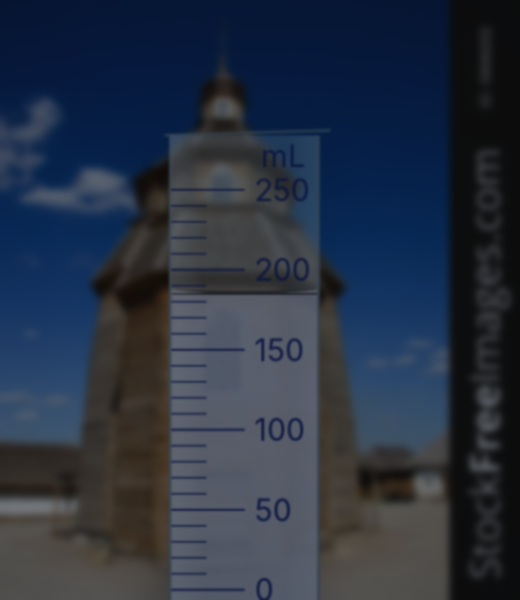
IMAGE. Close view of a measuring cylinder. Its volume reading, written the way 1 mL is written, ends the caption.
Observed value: 185 mL
